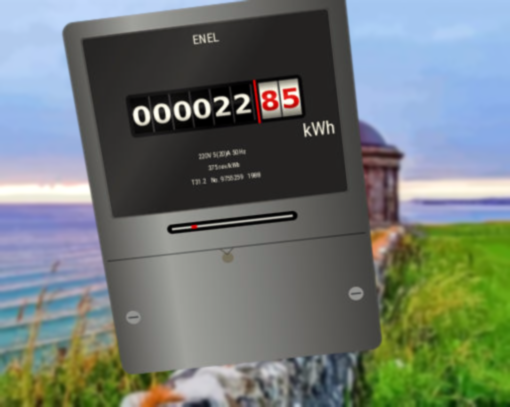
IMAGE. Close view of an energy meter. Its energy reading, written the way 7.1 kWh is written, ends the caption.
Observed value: 22.85 kWh
